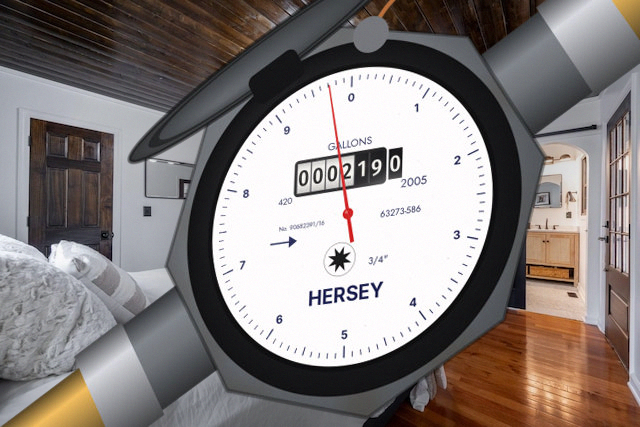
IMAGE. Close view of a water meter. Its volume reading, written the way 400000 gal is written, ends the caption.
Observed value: 2189.7 gal
